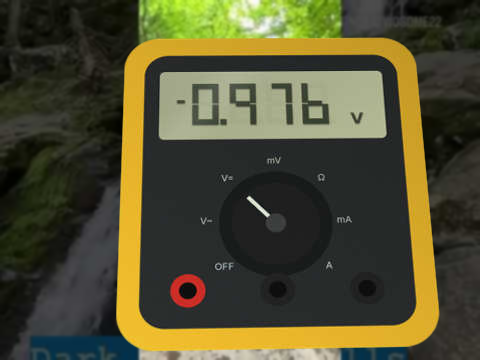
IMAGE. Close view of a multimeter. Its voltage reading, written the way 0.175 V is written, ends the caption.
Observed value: -0.976 V
